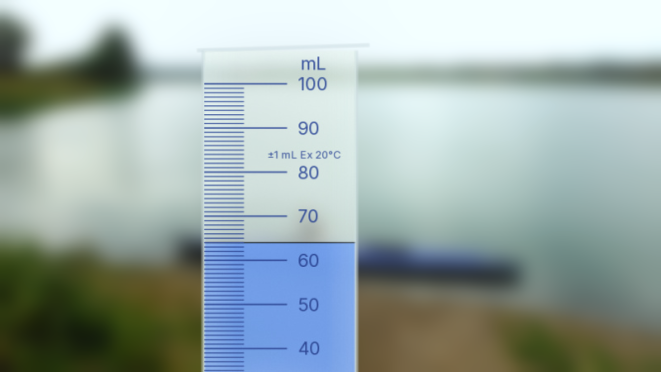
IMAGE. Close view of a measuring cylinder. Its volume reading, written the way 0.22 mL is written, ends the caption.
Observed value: 64 mL
